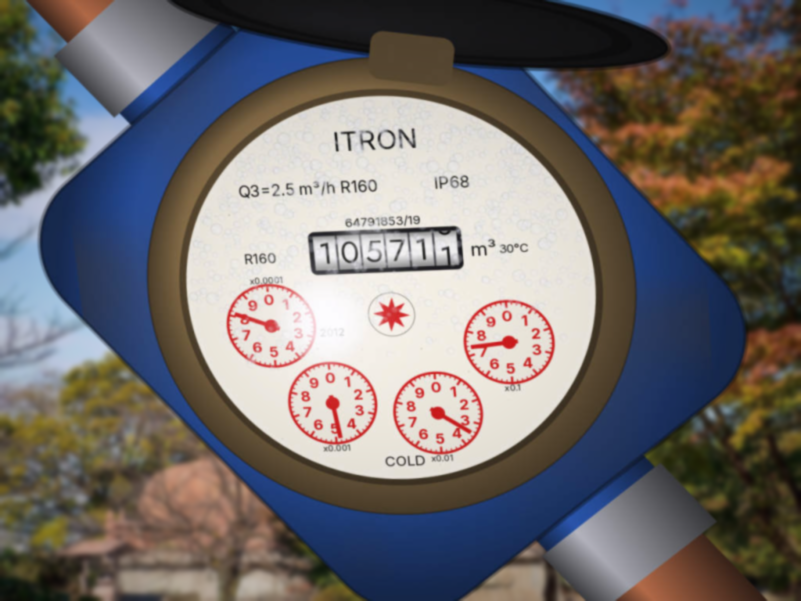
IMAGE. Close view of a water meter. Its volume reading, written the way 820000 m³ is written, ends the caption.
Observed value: 105710.7348 m³
